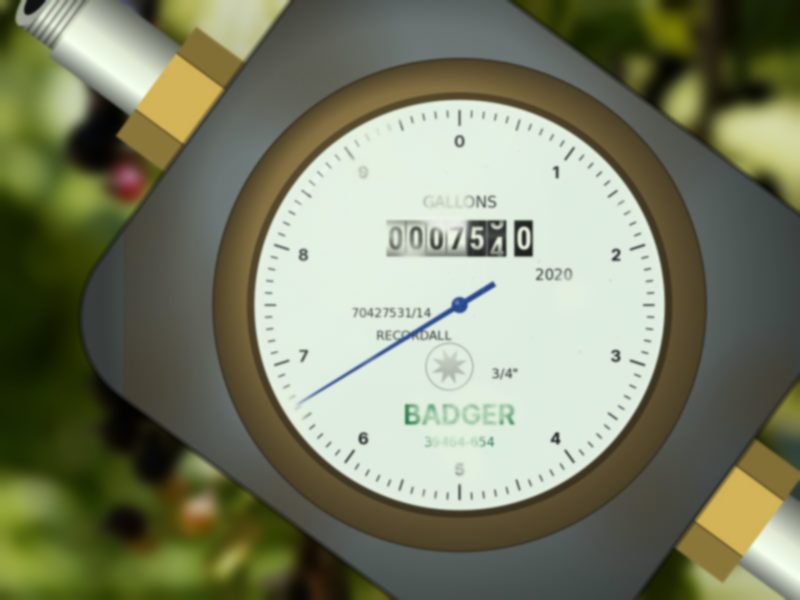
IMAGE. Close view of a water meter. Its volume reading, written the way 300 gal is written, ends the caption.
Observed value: 7536.6 gal
